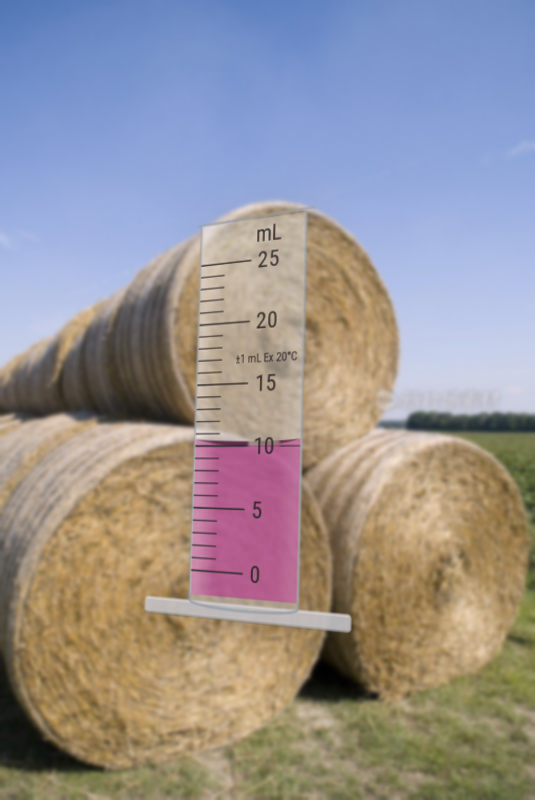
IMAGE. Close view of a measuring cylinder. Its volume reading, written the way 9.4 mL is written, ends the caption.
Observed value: 10 mL
